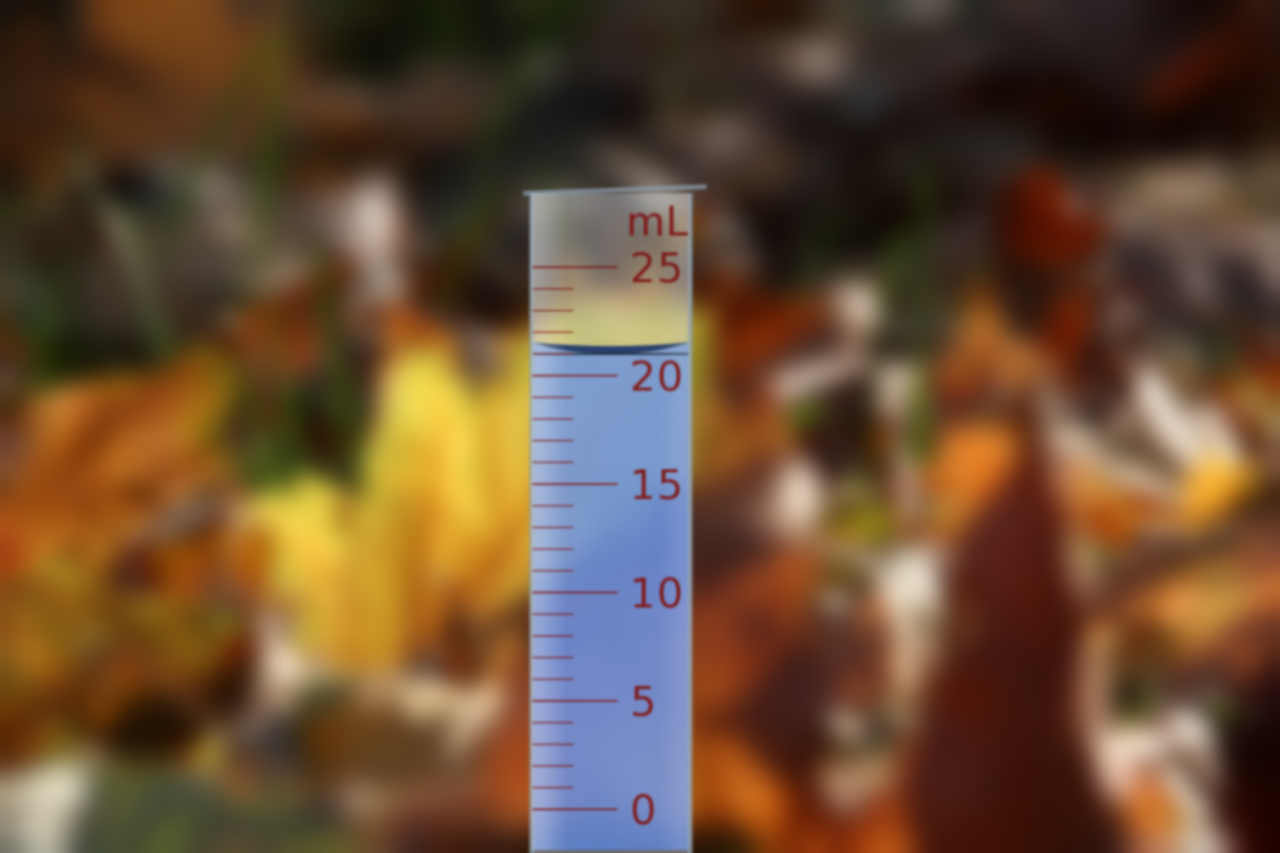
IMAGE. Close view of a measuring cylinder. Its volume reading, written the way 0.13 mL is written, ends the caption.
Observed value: 21 mL
